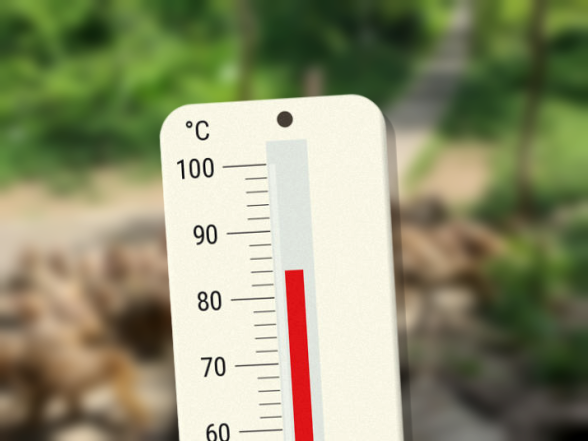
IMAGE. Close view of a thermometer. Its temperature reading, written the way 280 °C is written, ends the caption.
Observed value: 84 °C
